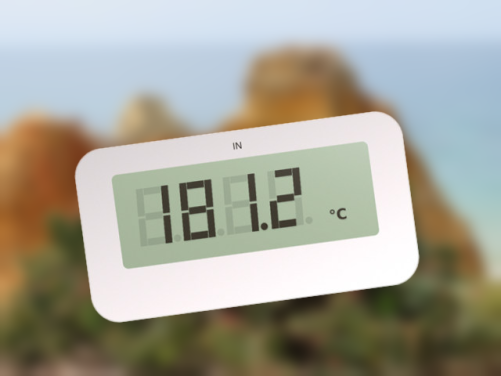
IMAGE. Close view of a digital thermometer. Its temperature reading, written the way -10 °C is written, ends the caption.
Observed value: 181.2 °C
